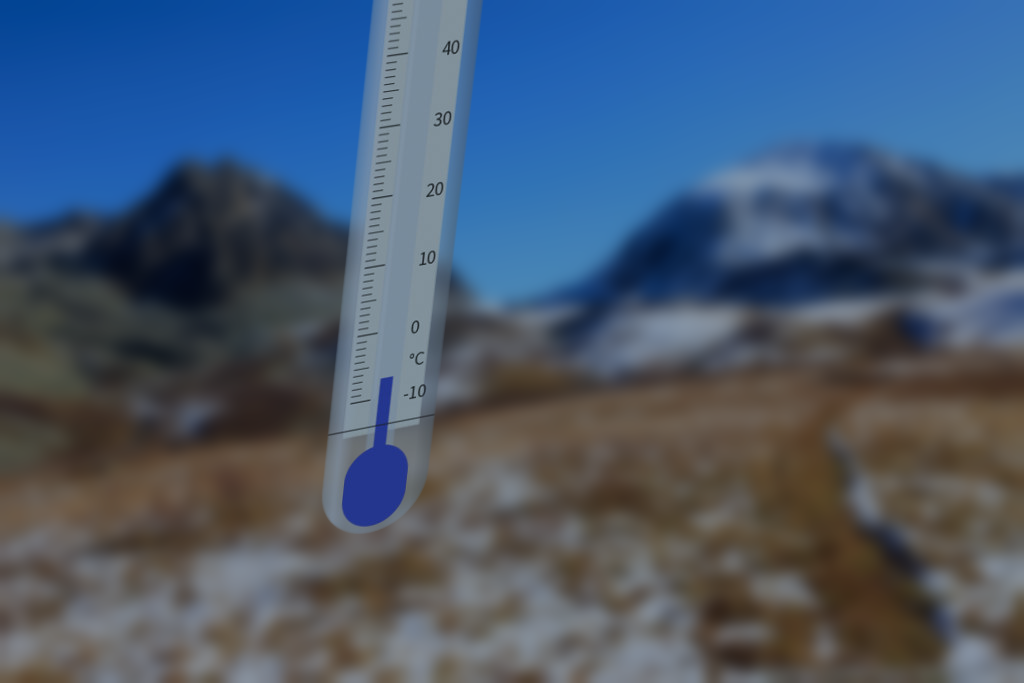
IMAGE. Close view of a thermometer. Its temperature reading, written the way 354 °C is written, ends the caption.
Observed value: -7 °C
